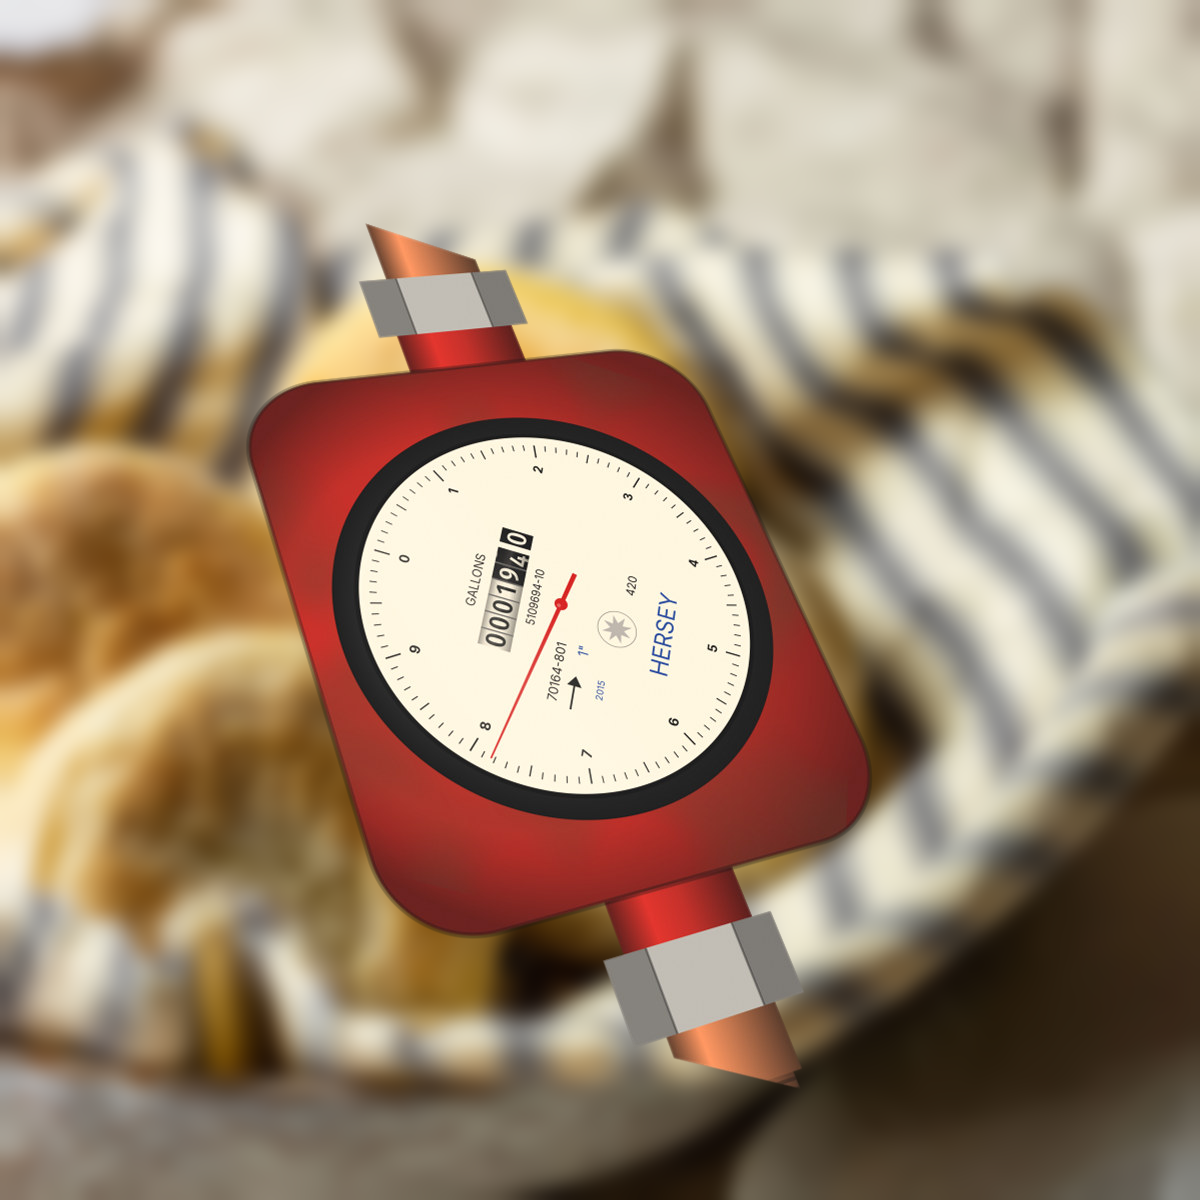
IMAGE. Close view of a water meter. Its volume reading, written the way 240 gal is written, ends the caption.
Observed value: 1937.8 gal
